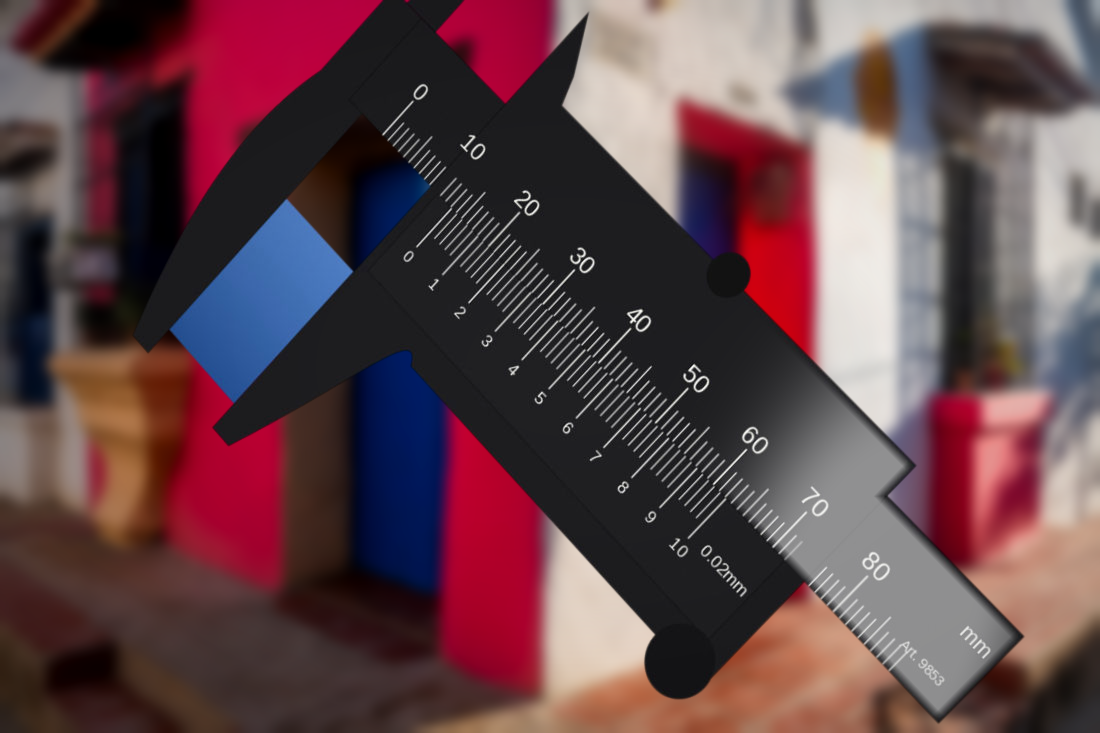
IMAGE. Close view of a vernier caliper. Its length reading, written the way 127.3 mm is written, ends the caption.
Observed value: 13.2 mm
